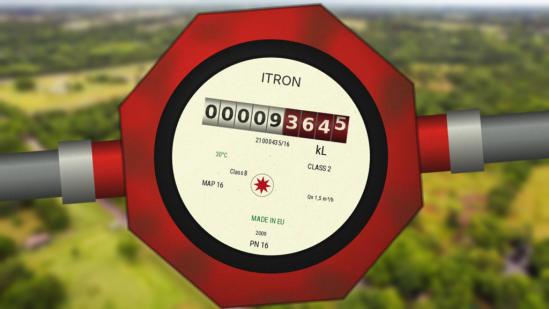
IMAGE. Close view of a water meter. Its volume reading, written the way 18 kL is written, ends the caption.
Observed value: 9.3645 kL
